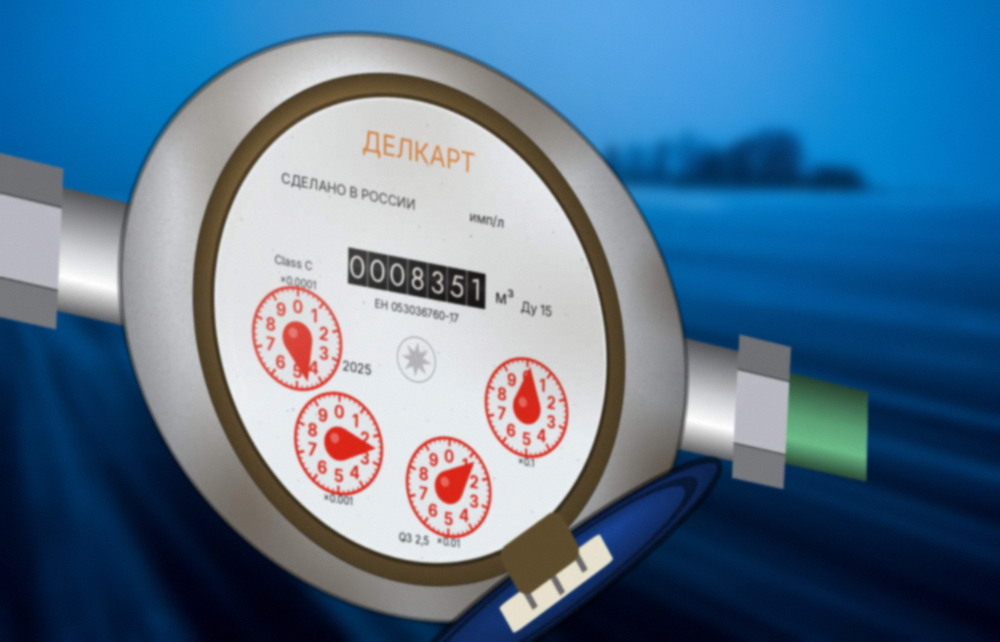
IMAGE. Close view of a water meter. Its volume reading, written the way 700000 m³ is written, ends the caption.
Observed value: 8351.0124 m³
